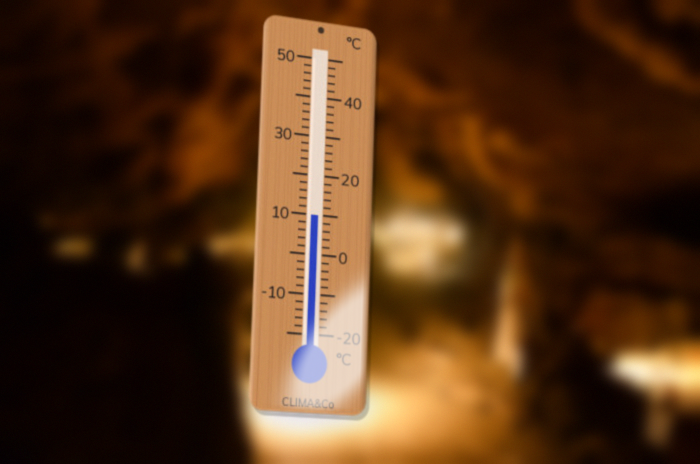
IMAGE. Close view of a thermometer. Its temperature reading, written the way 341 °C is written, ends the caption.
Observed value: 10 °C
